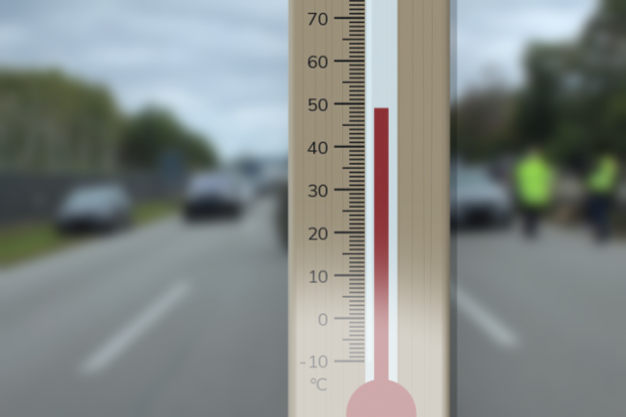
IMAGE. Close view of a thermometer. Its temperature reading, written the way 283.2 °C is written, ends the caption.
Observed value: 49 °C
